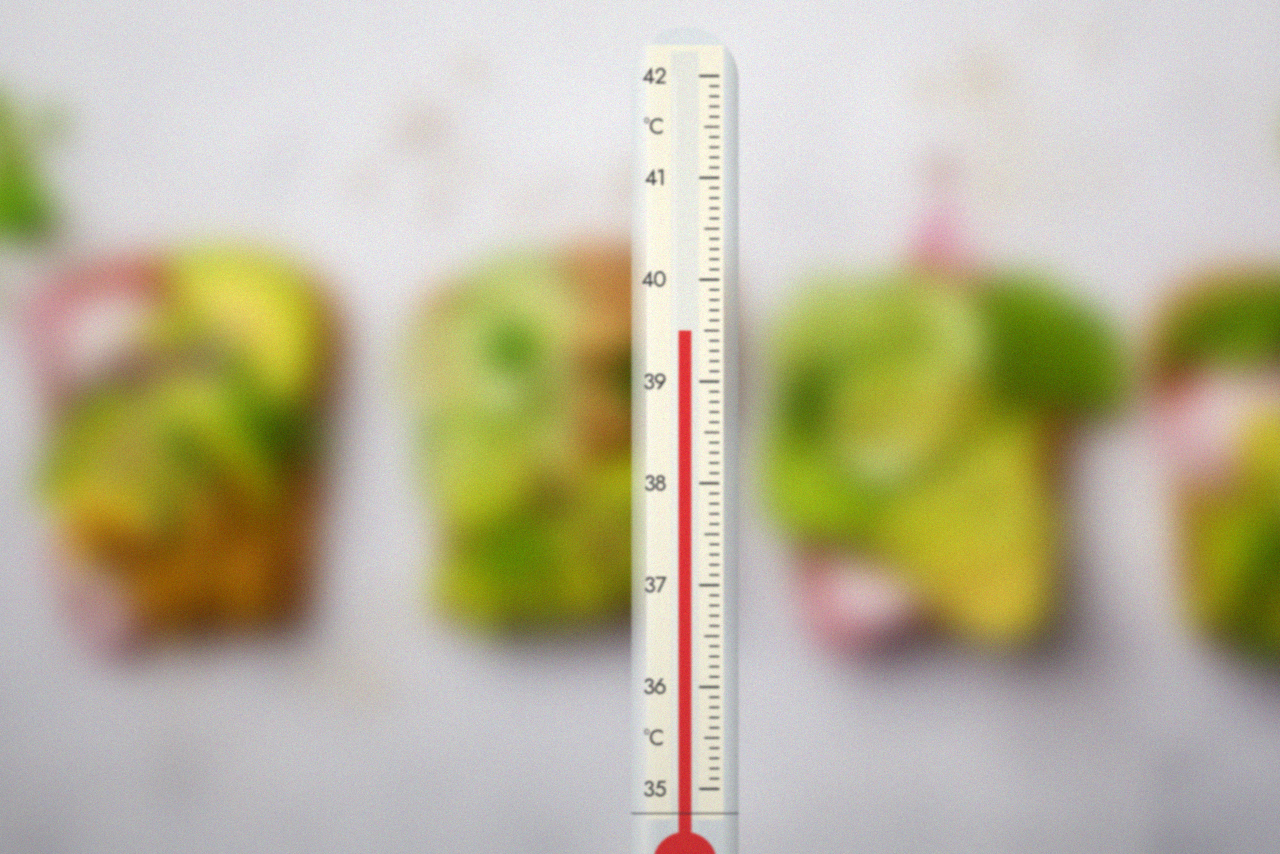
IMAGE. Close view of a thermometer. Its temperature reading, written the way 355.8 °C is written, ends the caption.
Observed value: 39.5 °C
